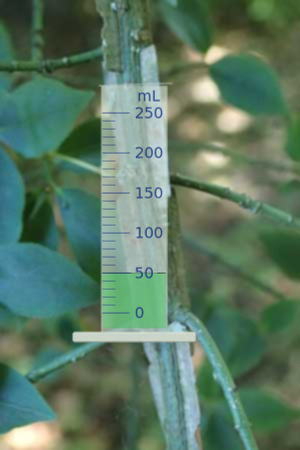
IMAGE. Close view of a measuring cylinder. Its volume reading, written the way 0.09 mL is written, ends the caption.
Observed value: 50 mL
